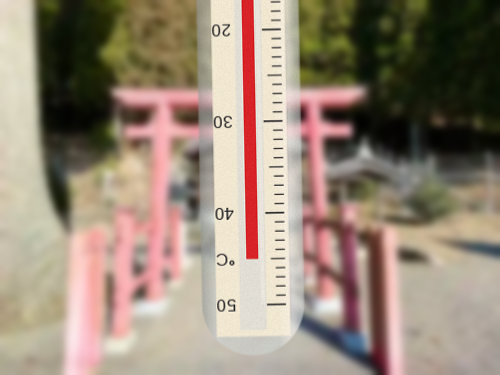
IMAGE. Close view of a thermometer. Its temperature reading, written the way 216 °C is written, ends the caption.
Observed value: 45 °C
